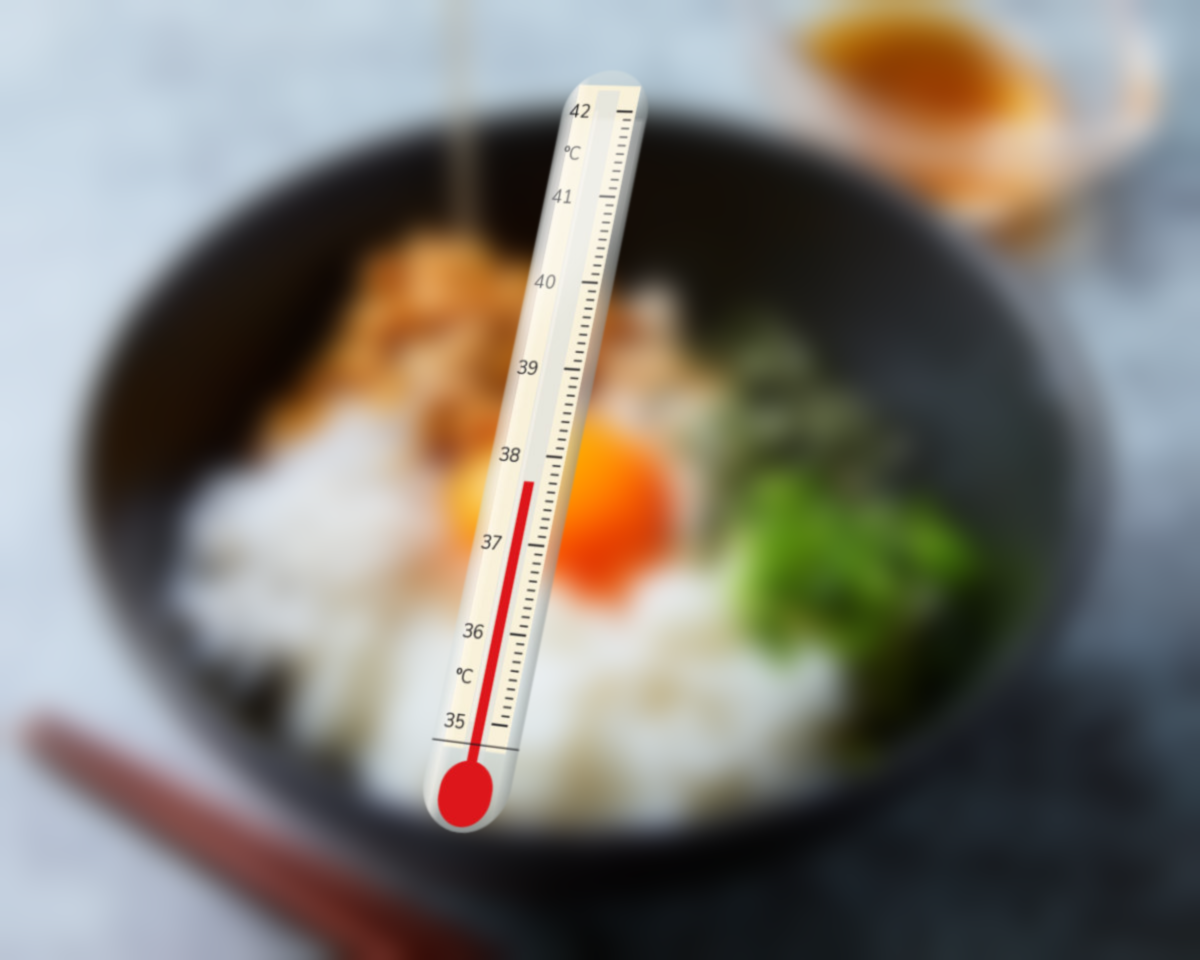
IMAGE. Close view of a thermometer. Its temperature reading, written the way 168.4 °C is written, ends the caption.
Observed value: 37.7 °C
